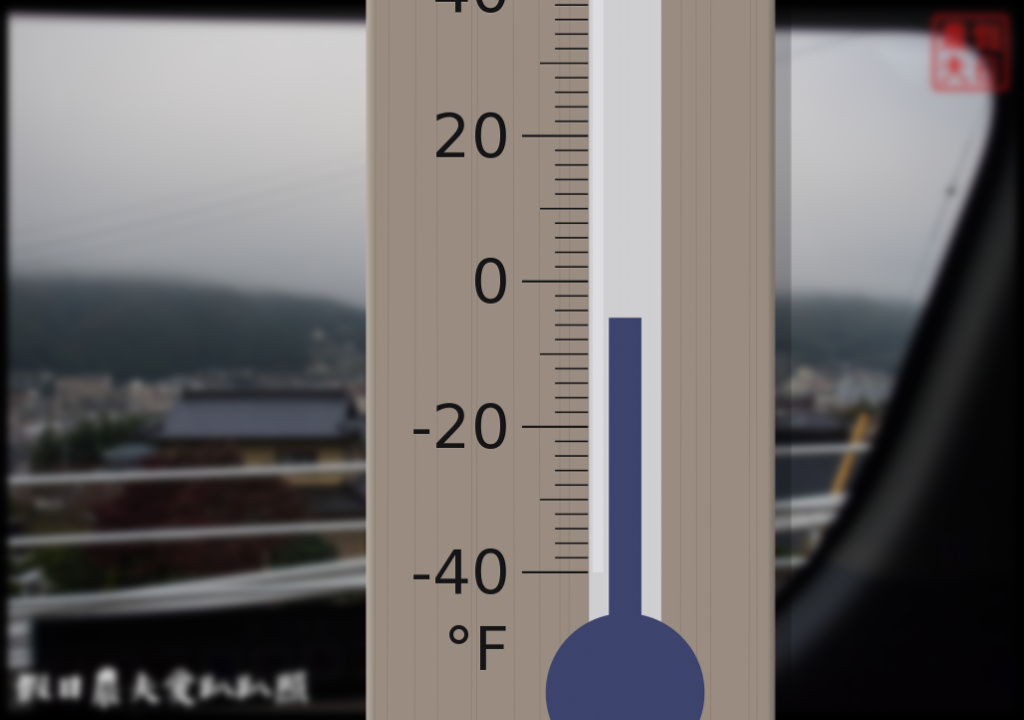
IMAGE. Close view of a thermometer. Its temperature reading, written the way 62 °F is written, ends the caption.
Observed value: -5 °F
